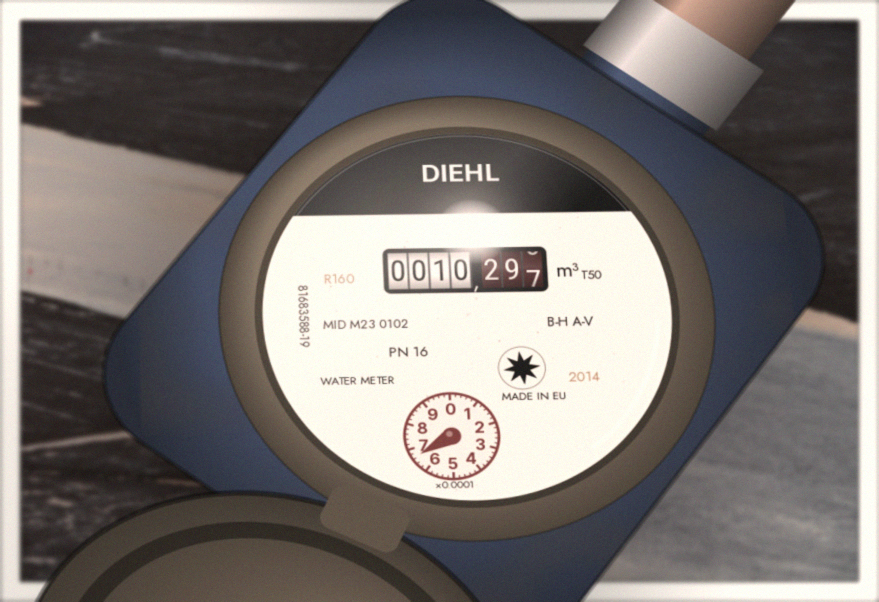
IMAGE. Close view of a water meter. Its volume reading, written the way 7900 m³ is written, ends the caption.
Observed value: 10.2966 m³
